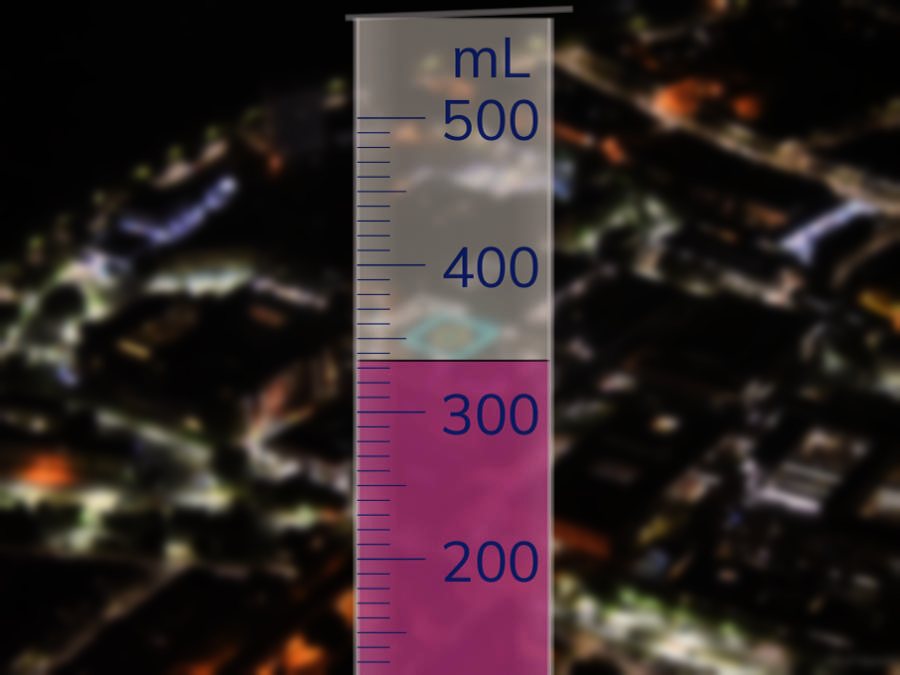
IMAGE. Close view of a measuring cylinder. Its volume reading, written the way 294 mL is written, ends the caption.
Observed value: 335 mL
